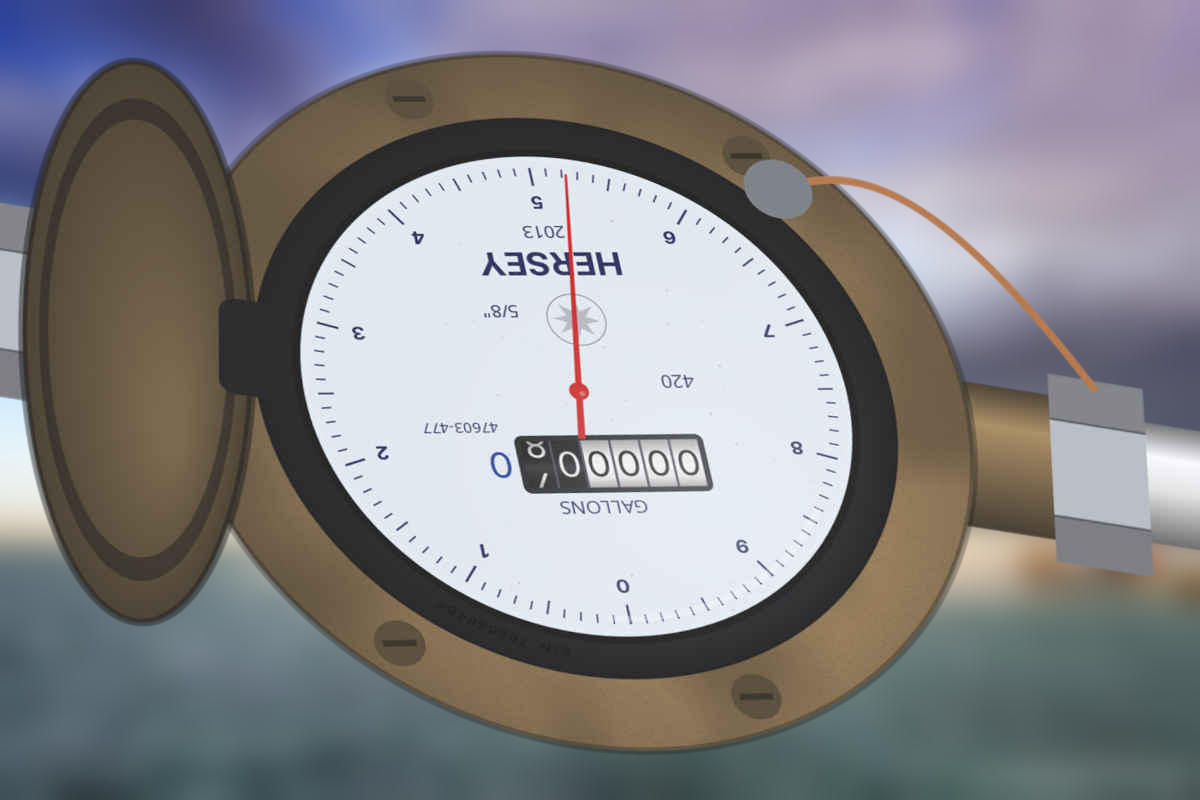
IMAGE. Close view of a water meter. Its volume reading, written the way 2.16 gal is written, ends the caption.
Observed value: 75.2 gal
